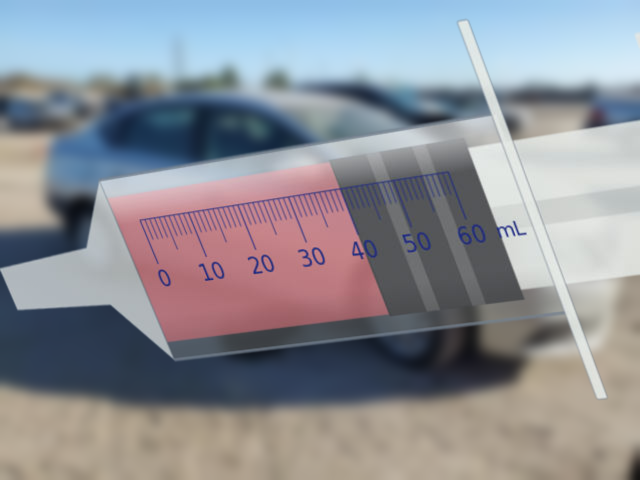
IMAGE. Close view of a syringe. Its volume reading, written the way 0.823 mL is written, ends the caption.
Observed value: 40 mL
